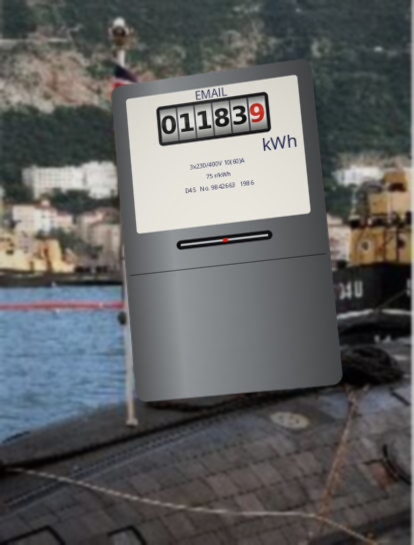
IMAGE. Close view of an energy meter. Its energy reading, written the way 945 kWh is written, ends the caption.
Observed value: 1183.9 kWh
